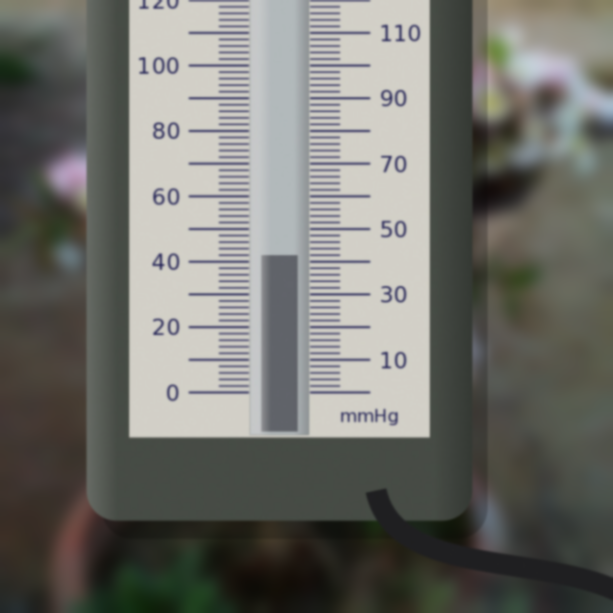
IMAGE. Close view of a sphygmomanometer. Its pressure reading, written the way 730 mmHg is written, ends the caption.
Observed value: 42 mmHg
